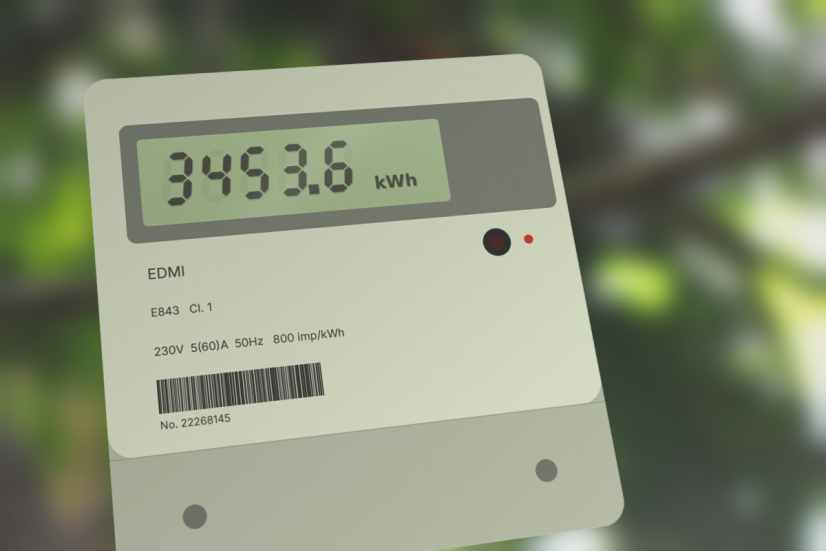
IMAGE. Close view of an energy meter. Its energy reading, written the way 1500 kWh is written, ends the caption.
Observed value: 3453.6 kWh
